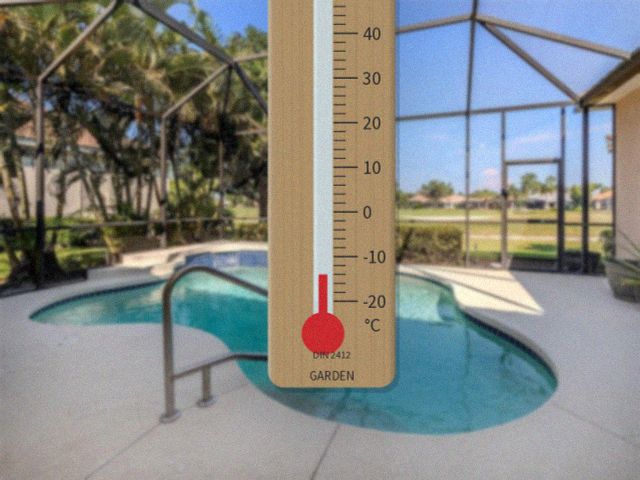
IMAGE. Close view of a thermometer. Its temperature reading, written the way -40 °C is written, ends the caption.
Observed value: -14 °C
